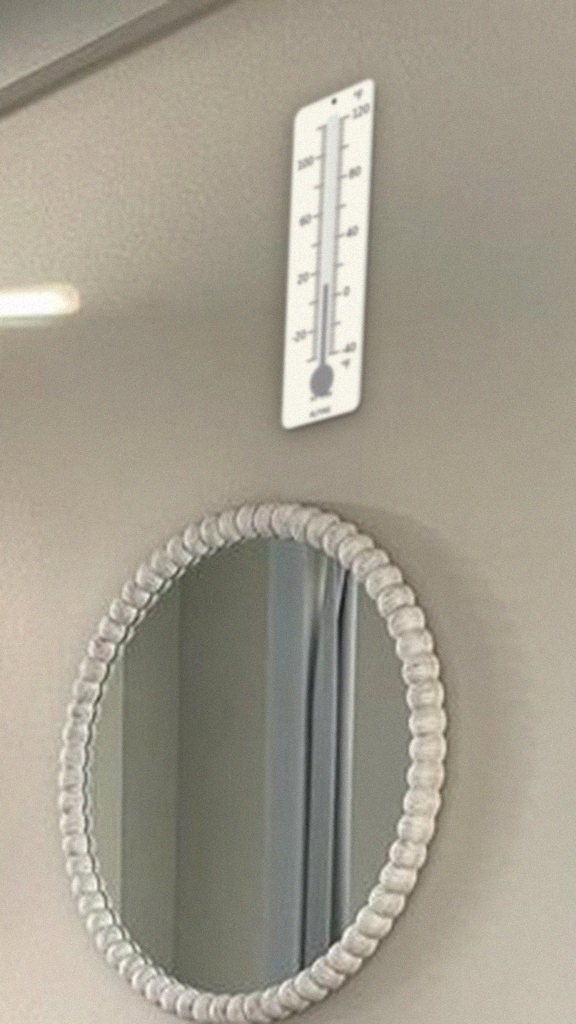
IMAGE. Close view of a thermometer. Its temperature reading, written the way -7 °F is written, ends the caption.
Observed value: 10 °F
